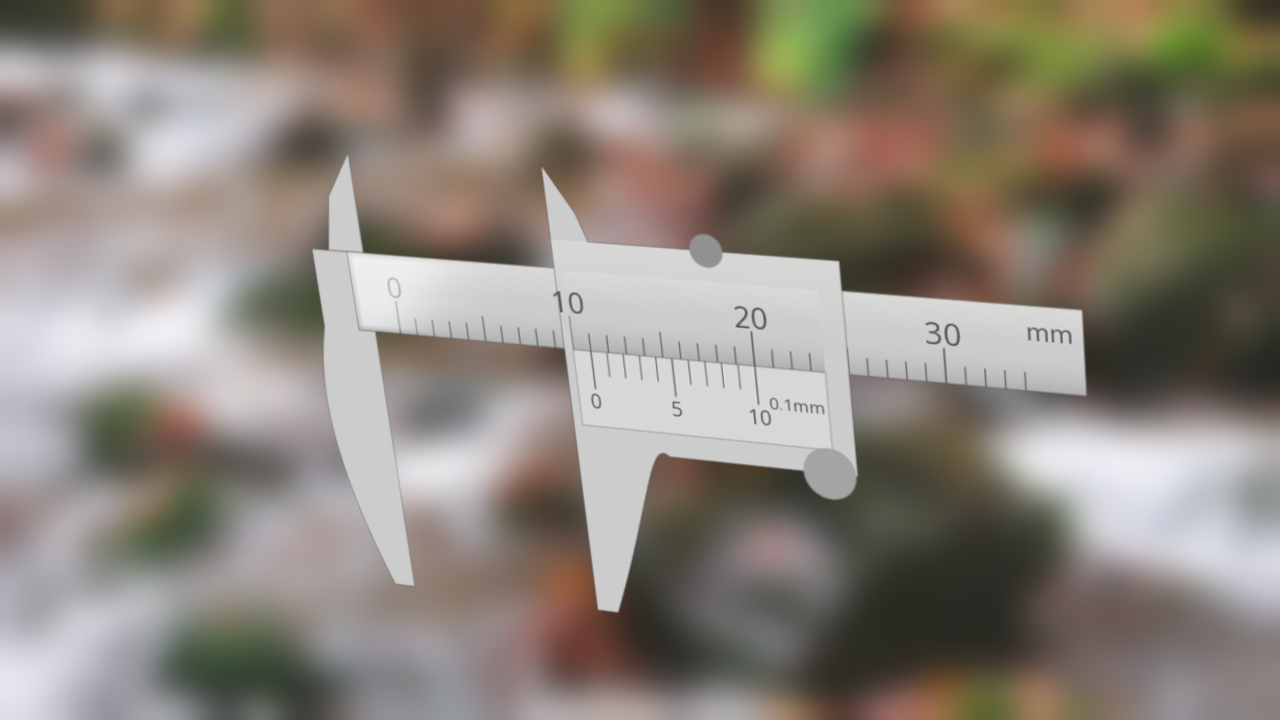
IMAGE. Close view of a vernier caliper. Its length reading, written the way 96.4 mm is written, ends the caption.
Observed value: 11.0 mm
